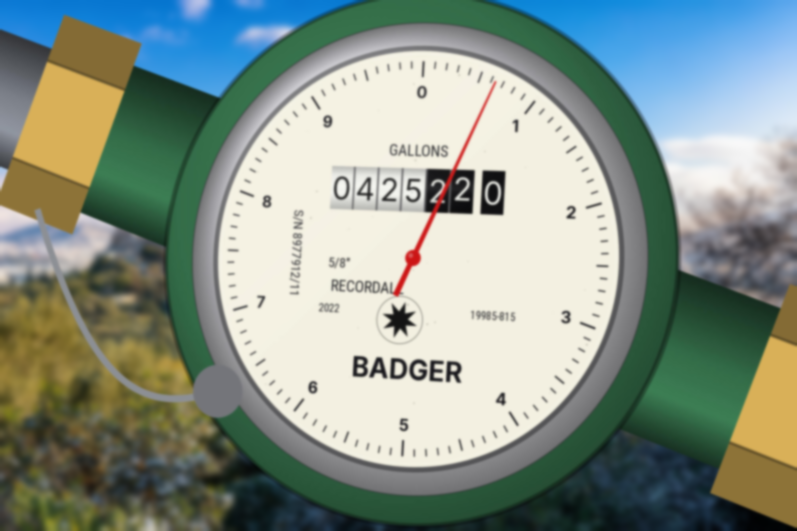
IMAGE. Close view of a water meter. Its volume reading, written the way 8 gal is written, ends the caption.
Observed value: 425220.6 gal
